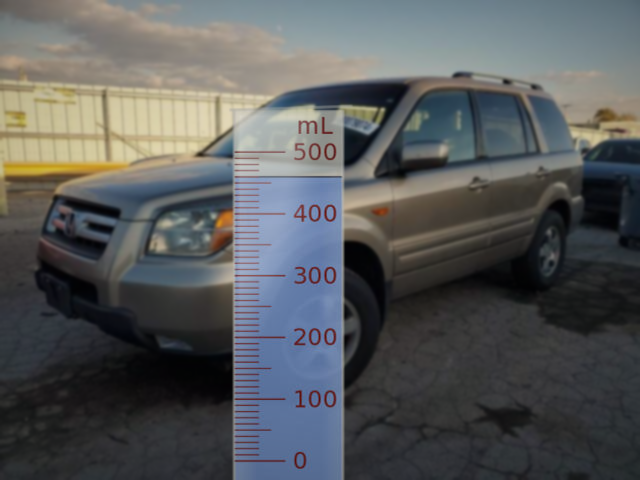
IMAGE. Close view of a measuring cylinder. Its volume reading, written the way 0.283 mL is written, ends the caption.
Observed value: 460 mL
